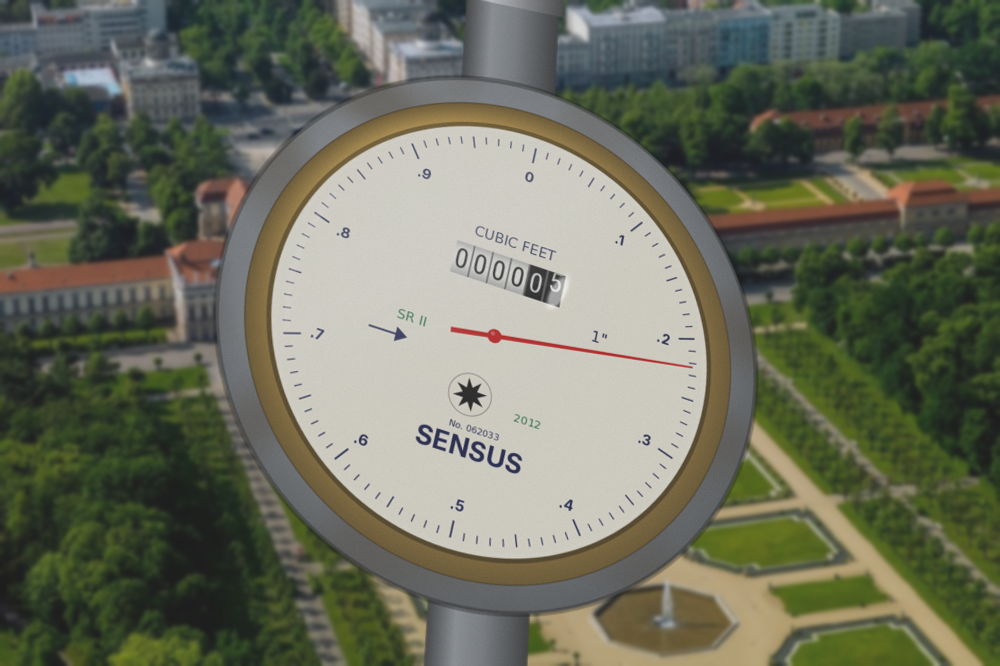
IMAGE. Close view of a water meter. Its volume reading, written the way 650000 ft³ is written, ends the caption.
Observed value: 5.22 ft³
